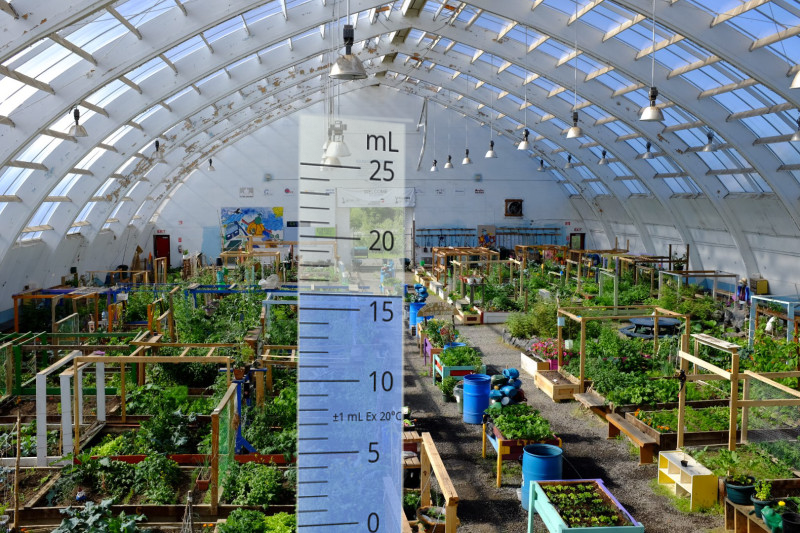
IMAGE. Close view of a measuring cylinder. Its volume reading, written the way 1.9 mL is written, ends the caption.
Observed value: 16 mL
